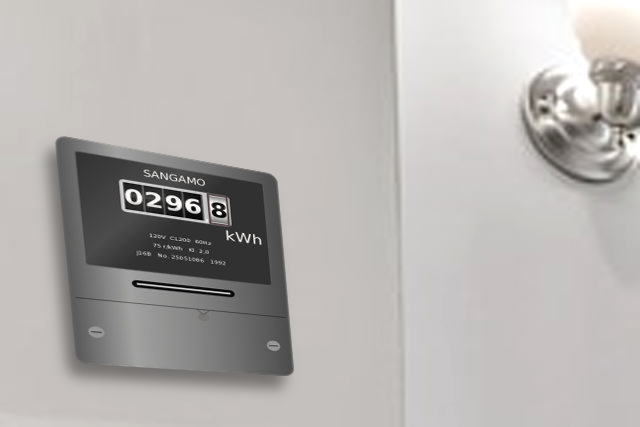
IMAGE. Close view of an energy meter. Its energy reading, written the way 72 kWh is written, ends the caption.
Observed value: 296.8 kWh
